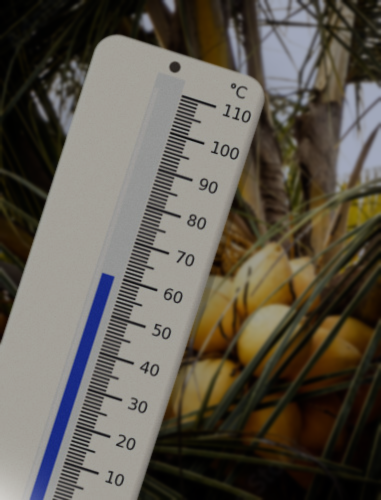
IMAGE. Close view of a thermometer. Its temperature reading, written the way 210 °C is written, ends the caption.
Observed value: 60 °C
